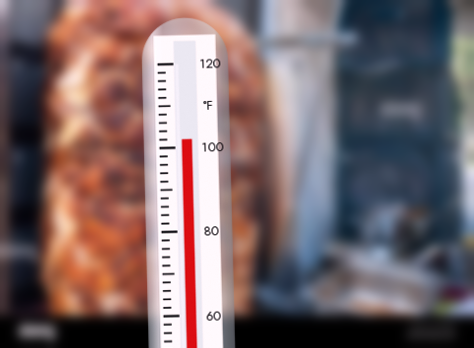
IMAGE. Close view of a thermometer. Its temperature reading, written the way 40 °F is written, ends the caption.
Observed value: 102 °F
